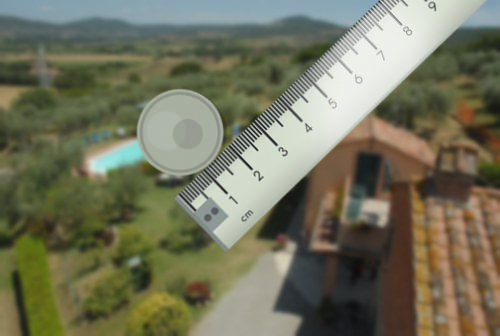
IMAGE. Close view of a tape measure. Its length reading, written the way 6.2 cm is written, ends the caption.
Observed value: 2.5 cm
